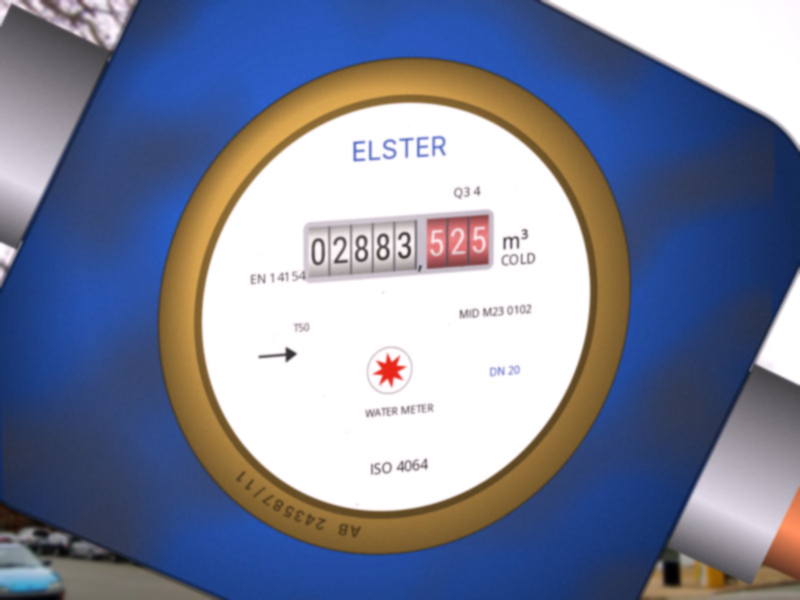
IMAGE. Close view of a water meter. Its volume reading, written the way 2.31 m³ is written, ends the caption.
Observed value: 2883.525 m³
